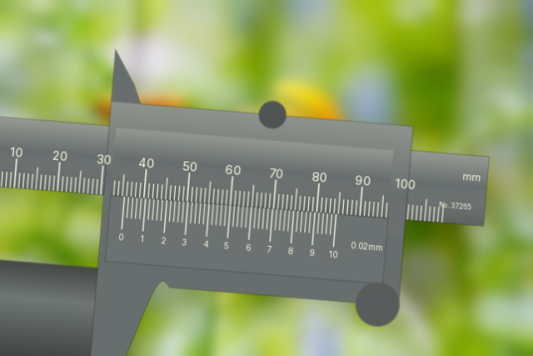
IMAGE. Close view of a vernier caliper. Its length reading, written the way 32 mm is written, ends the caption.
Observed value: 35.5 mm
